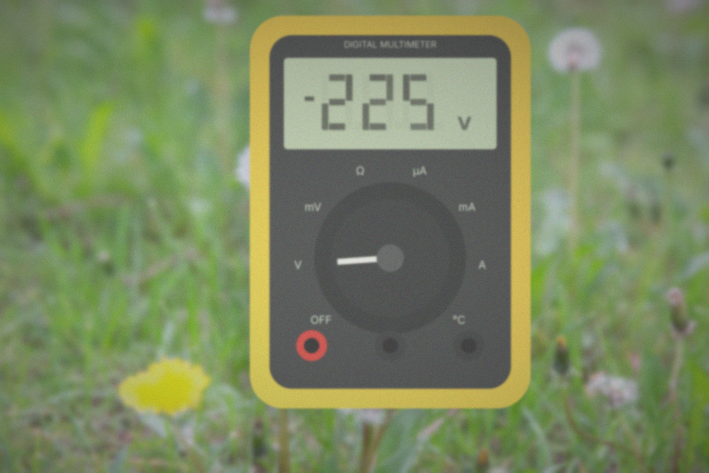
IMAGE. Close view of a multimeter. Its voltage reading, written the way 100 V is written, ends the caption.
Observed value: -225 V
